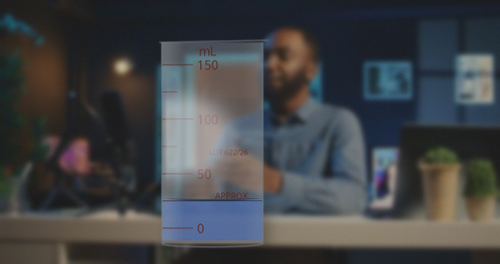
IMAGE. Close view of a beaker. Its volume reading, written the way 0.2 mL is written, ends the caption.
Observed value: 25 mL
